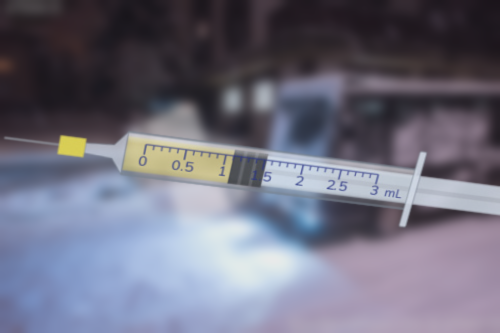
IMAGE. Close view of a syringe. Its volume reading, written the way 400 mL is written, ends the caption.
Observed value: 1.1 mL
